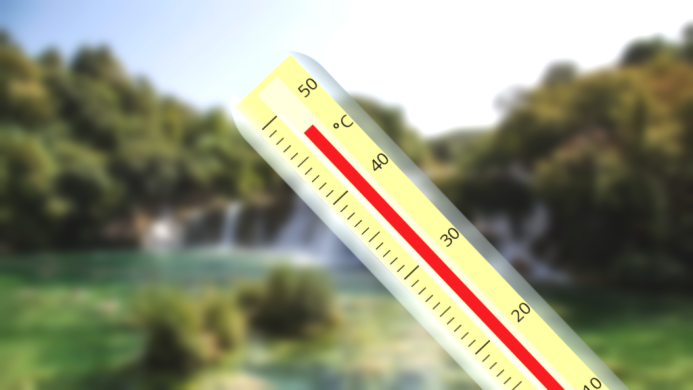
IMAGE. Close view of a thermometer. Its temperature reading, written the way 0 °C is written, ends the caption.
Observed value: 47 °C
